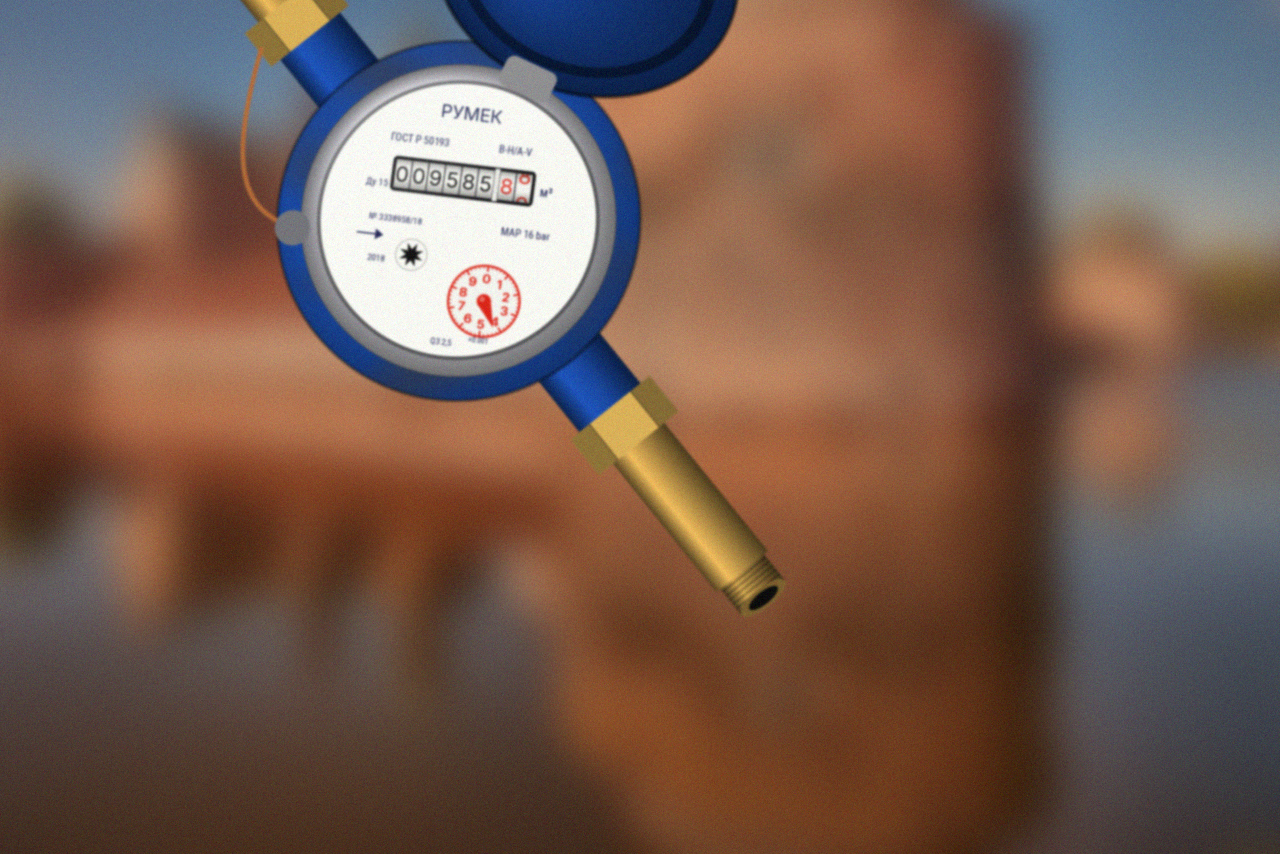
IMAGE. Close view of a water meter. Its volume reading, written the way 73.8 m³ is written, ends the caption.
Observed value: 9585.884 m³
